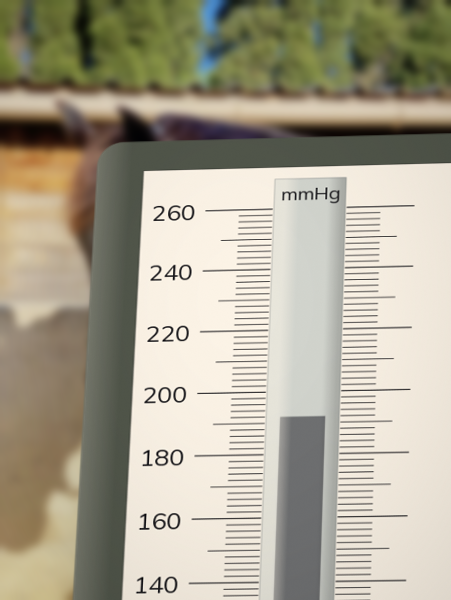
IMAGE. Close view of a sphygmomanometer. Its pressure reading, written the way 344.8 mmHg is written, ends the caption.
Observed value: 192 mmHg
